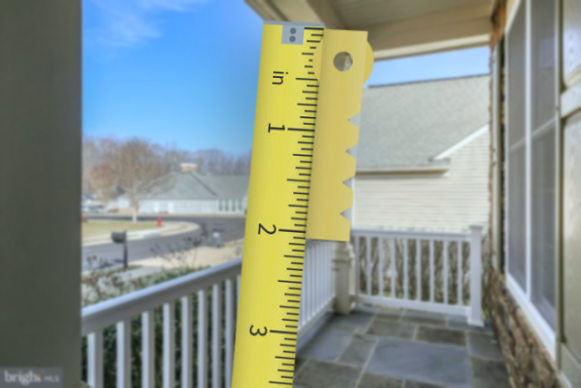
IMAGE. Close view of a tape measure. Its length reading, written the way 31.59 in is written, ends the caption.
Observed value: 2.0625 in
